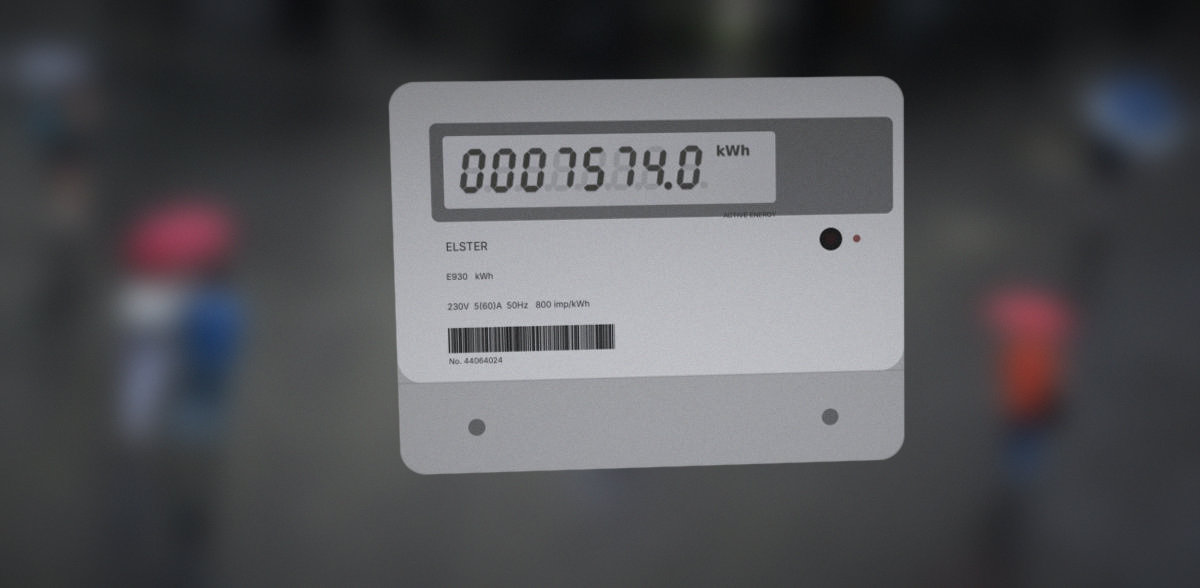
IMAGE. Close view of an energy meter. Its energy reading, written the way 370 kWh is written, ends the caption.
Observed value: 7574.0 kWh
